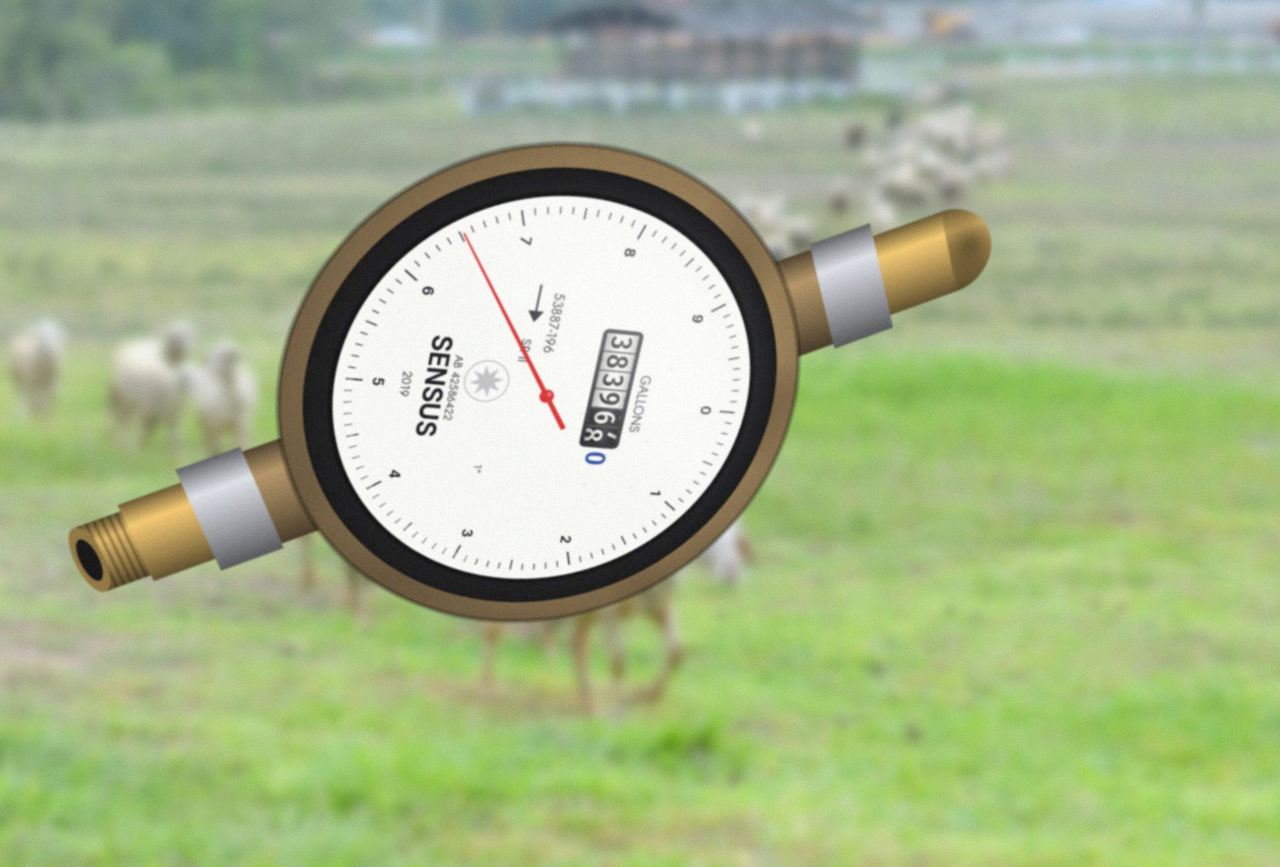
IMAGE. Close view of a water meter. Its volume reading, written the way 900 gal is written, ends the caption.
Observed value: 3839676.5 gal
